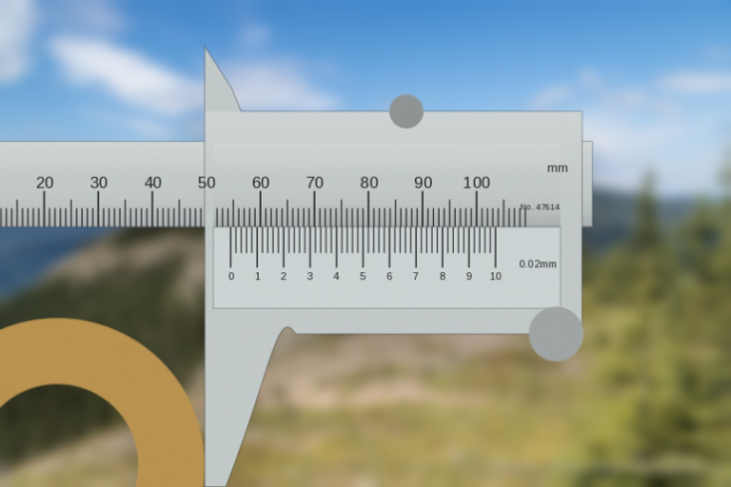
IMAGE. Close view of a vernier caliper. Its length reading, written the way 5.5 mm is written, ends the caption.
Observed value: 54.5 mm
